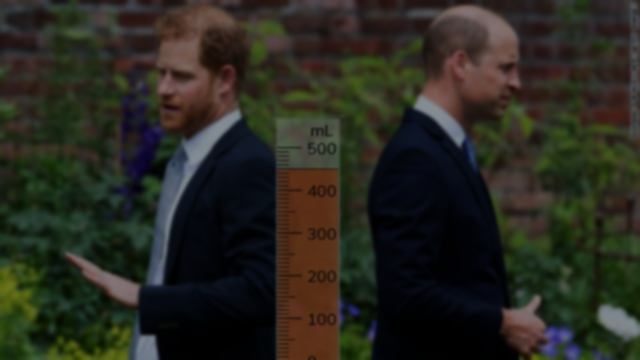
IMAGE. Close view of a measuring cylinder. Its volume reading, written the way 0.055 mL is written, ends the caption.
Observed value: 450 mL
